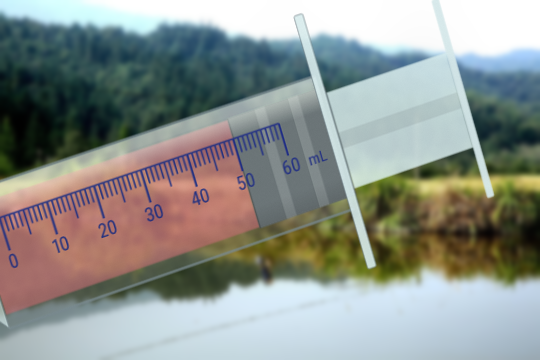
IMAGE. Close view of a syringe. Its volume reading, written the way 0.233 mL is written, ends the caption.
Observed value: 50 mL
